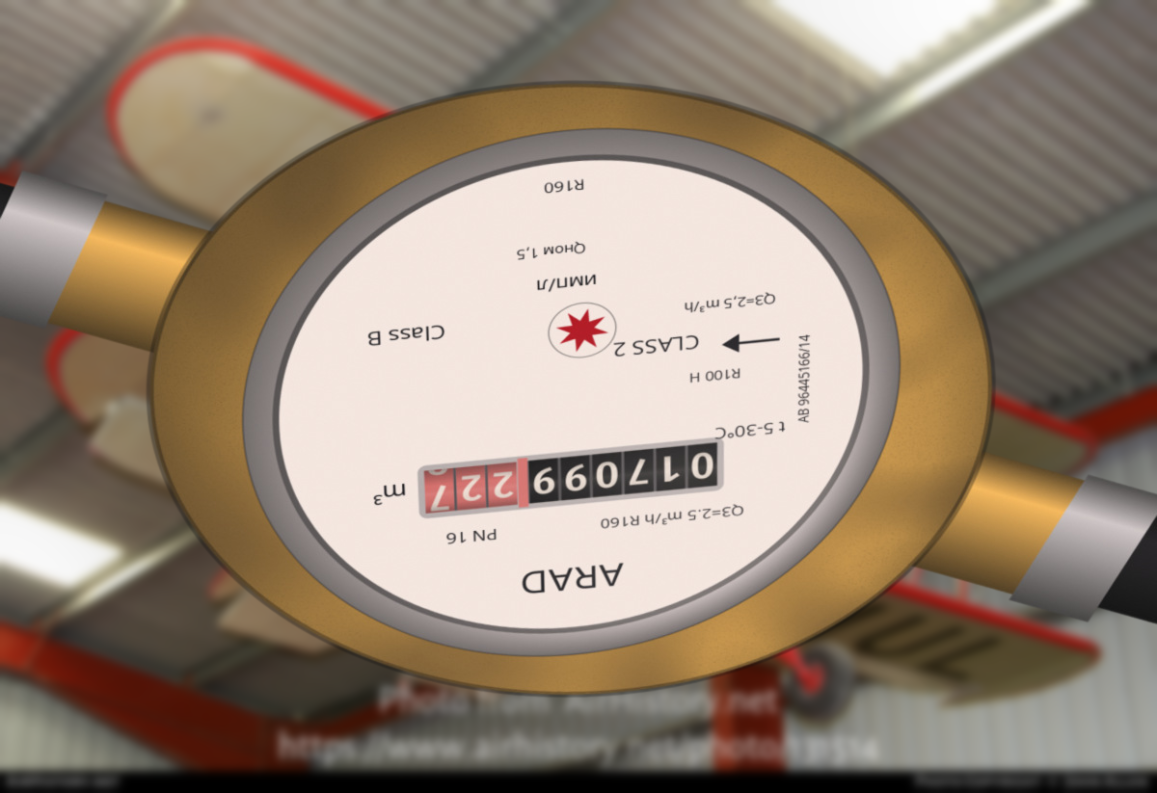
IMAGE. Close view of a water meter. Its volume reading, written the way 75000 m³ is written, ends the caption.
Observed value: 17099.227 m³
